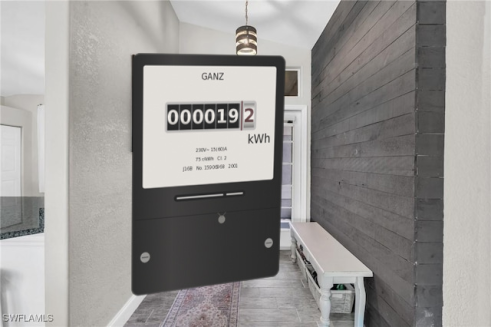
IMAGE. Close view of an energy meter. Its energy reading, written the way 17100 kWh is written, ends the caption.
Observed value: 19.2 kWh
